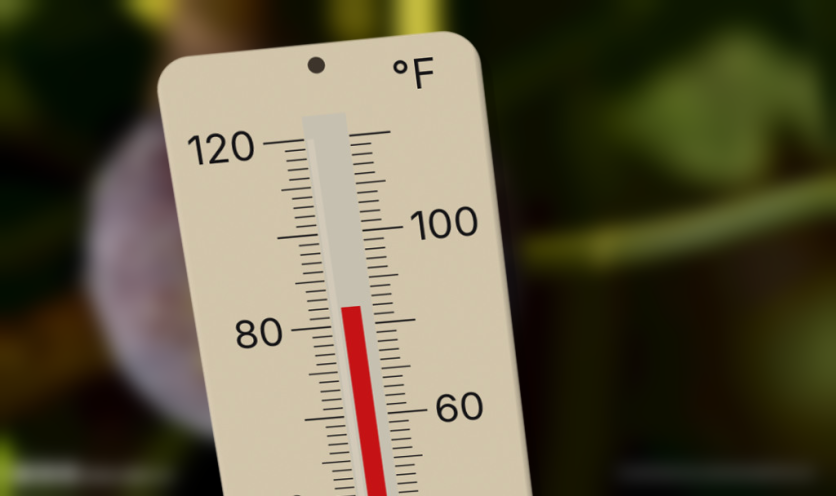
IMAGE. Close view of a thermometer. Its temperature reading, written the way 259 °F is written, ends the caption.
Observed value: 84 °F
